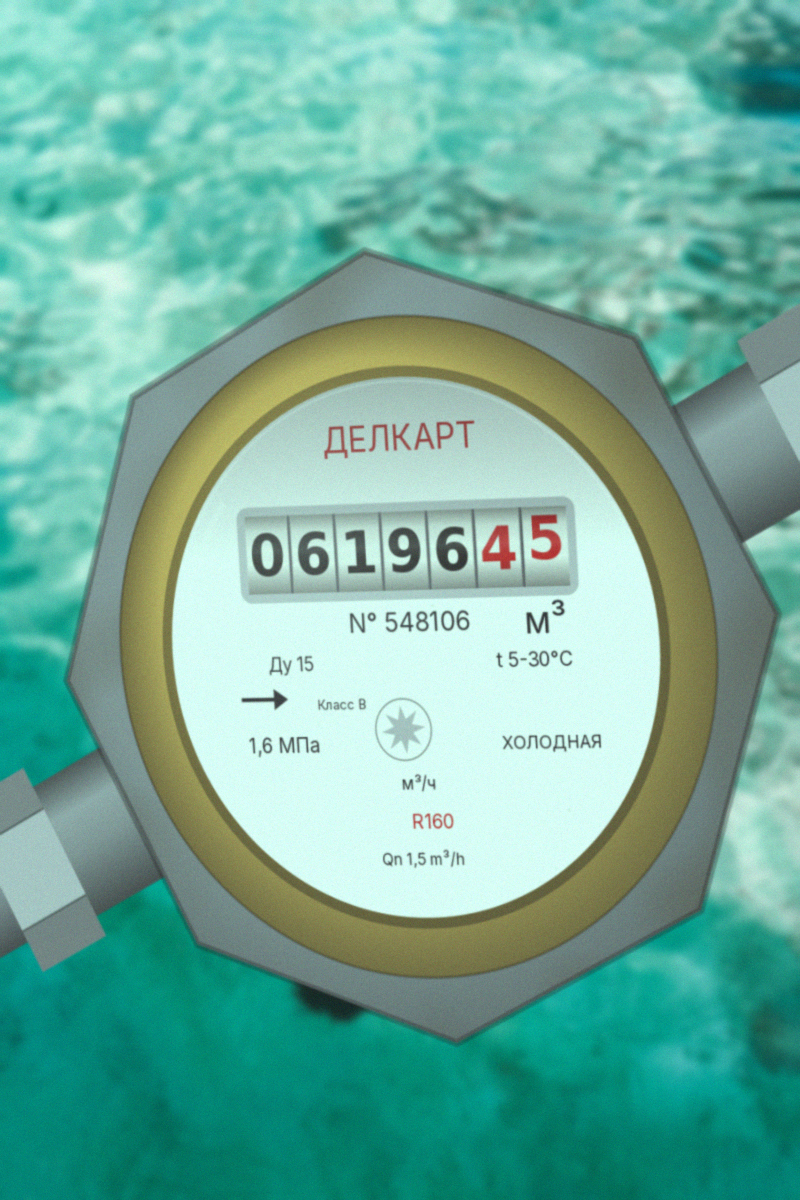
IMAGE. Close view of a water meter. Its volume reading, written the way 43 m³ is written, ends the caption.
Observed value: 6196.45 m³
